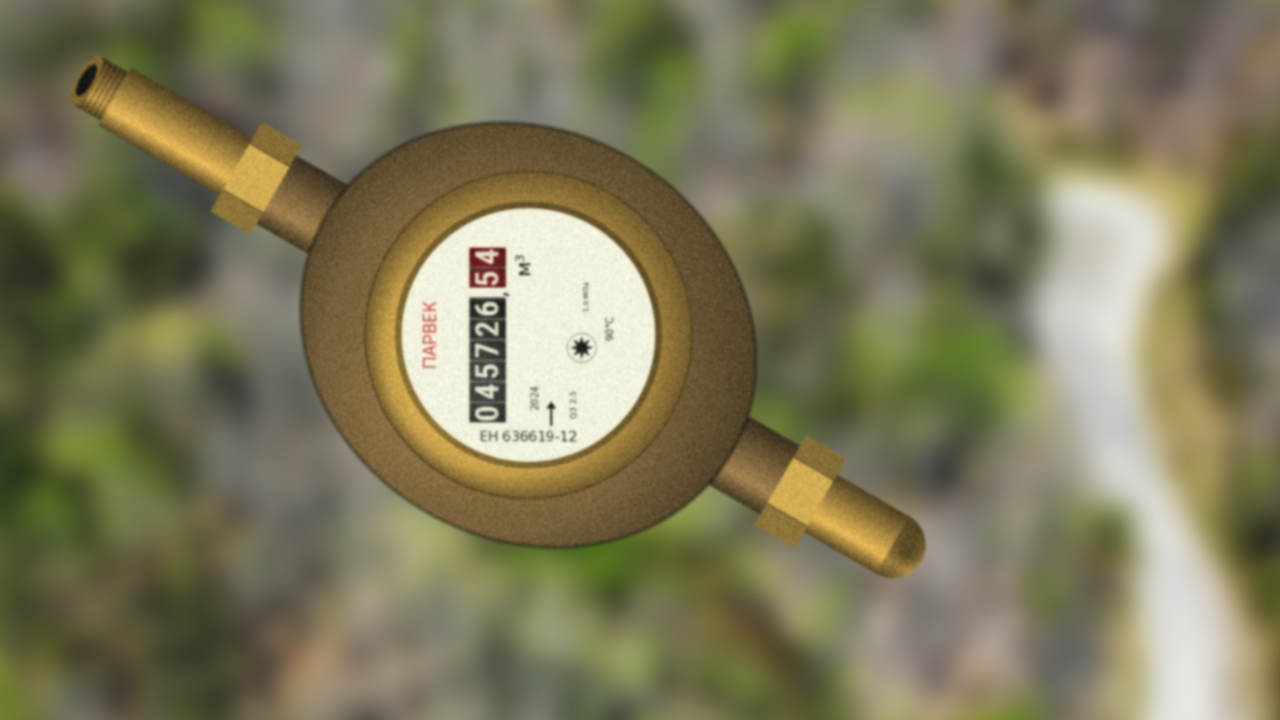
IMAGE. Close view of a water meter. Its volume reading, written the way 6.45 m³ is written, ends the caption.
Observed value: 45726.54 m³
